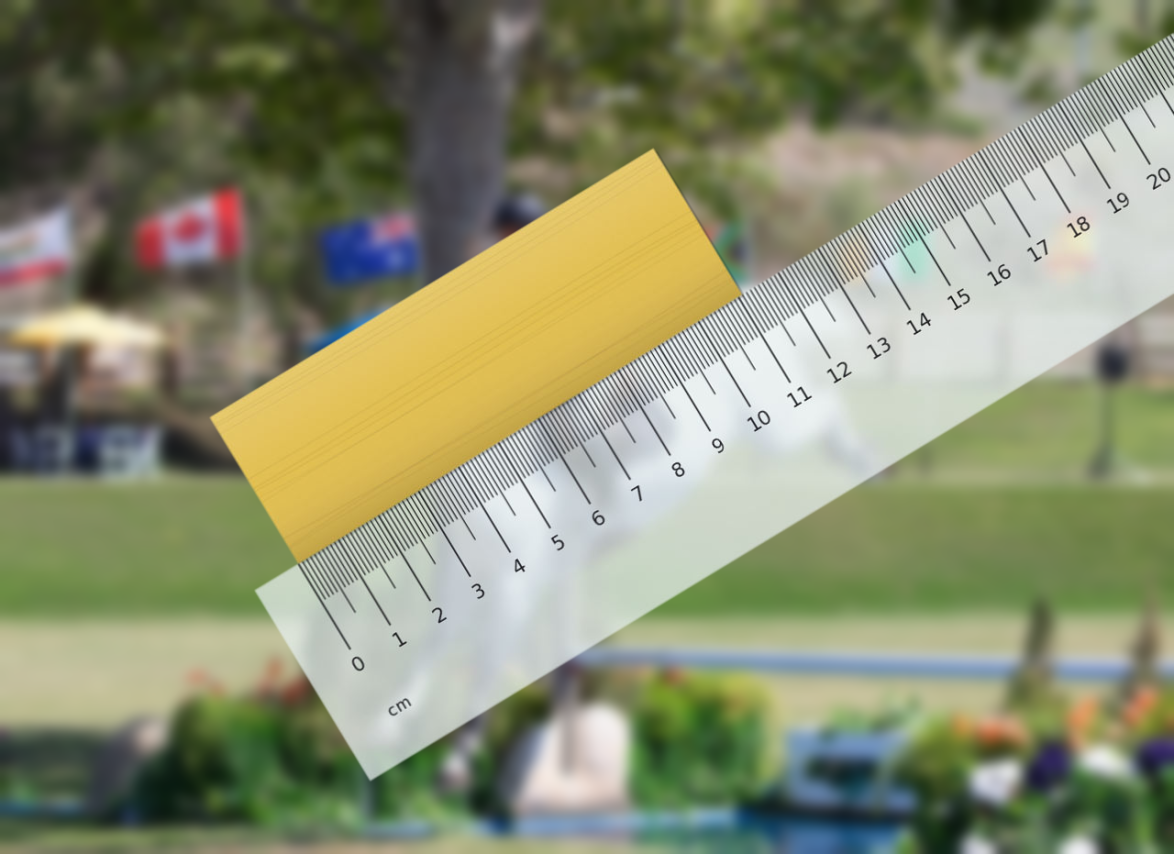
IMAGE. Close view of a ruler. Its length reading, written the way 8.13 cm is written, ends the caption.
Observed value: 11.1 cm
